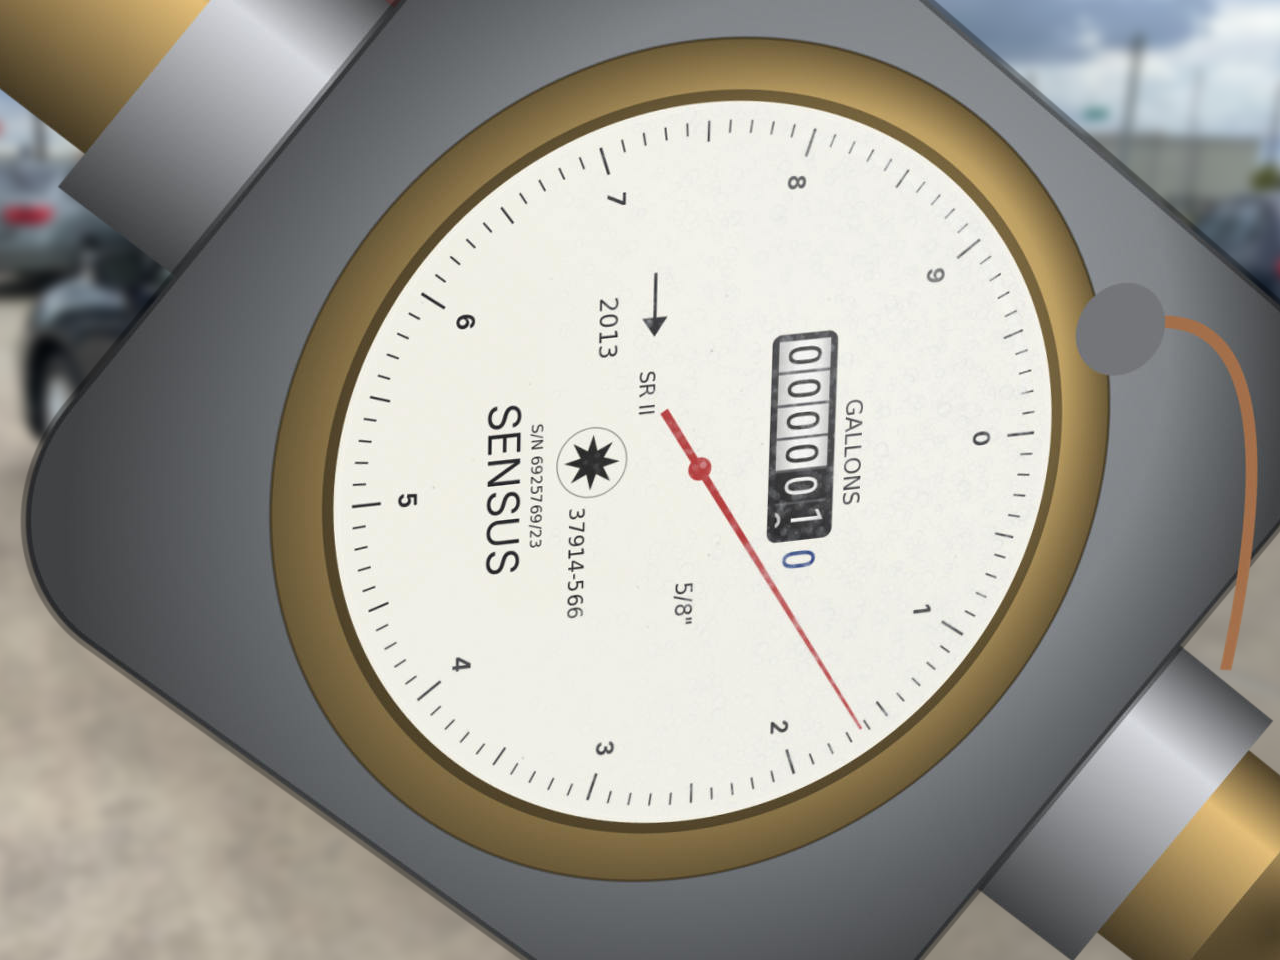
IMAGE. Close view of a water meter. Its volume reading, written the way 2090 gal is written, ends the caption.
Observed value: 11.6 gal
